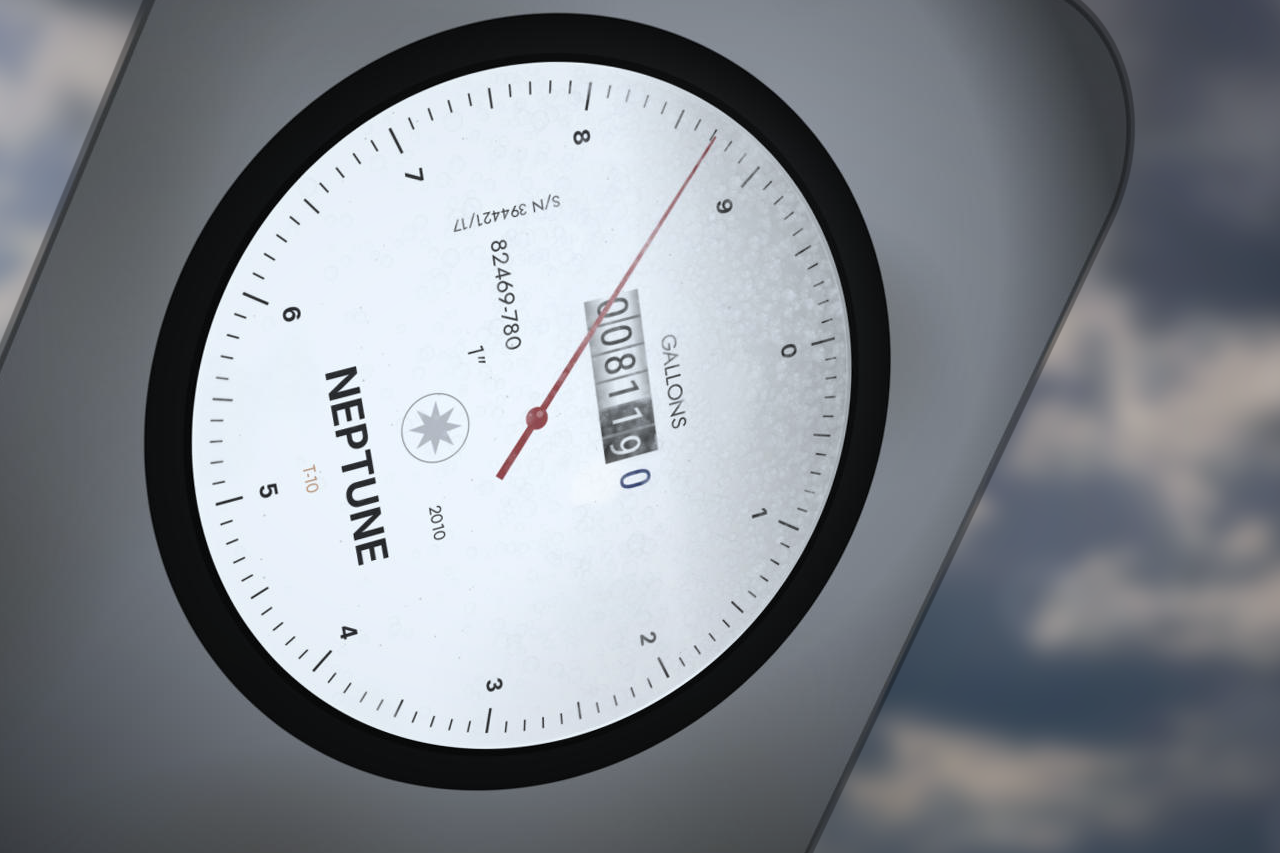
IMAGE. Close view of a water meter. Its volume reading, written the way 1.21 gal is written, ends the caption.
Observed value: 81188.7 gal
